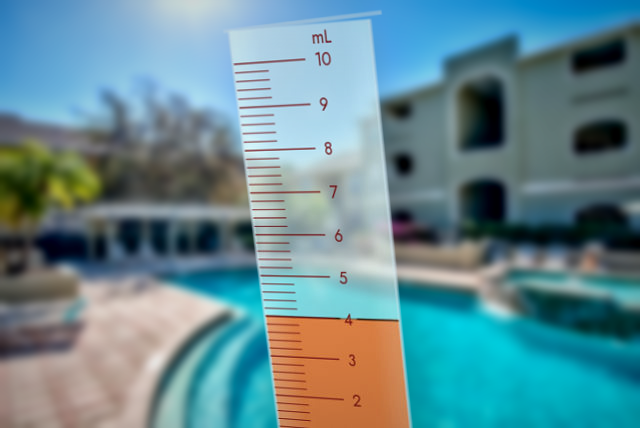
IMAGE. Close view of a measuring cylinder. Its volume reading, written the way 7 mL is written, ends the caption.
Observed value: 4 mL
